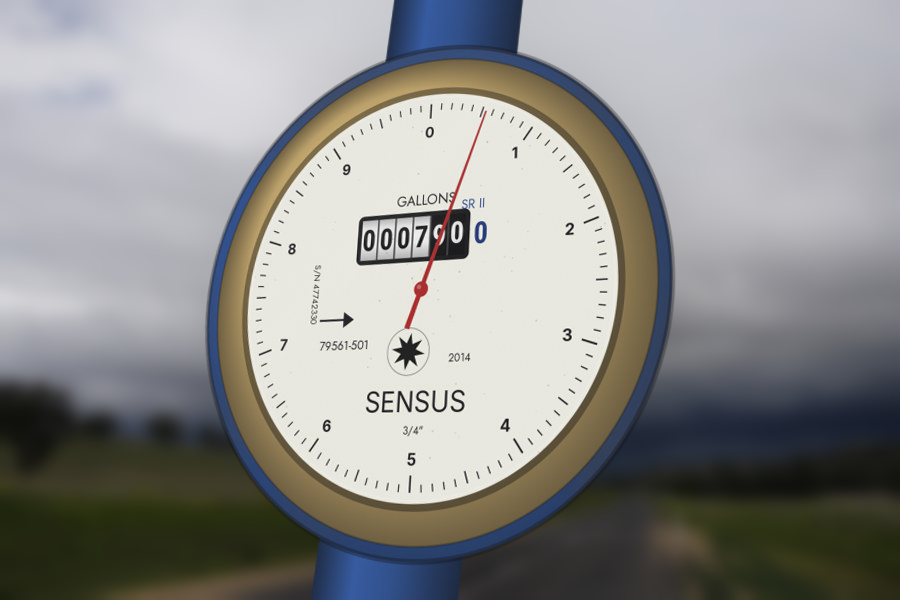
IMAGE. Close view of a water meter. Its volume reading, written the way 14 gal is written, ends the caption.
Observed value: 7900.5 gal
